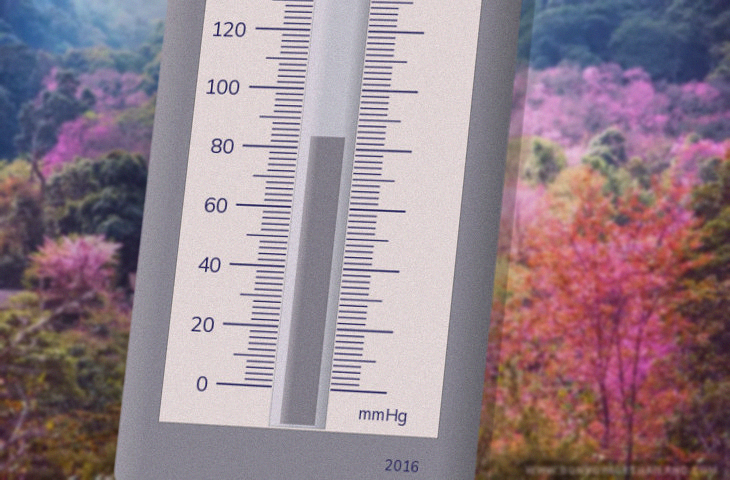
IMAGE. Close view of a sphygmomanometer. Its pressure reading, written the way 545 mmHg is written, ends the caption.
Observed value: 84 mmHg
